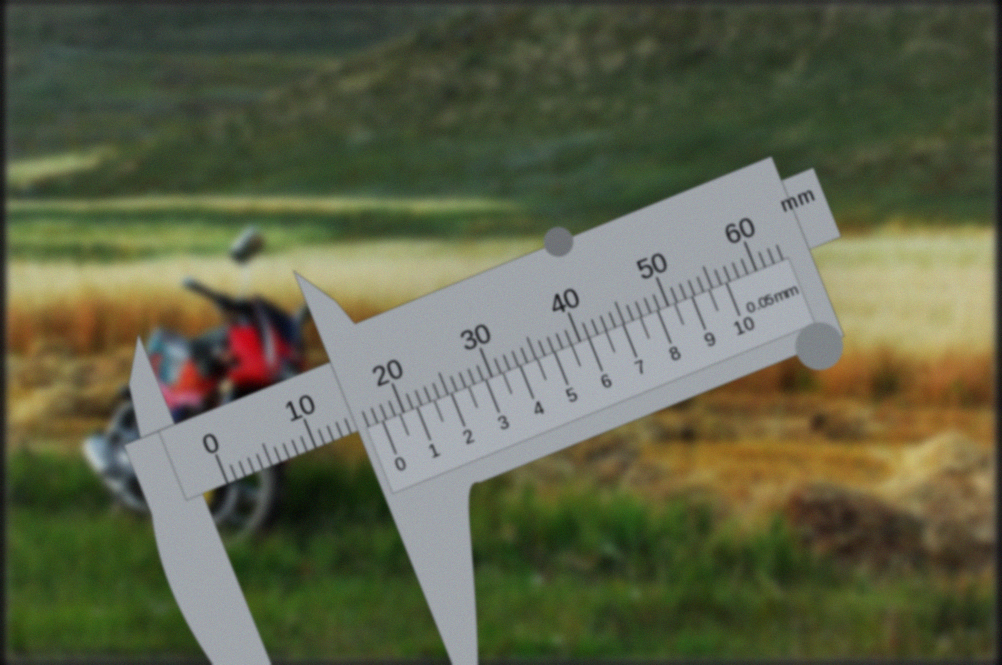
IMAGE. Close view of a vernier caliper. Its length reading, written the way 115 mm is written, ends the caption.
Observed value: 17.6 mm
